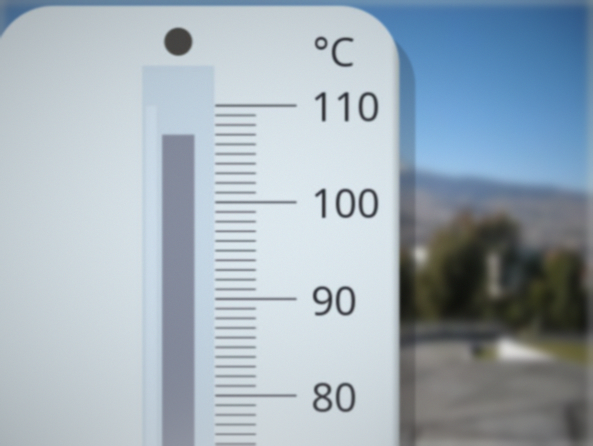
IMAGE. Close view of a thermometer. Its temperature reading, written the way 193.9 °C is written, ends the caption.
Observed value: 107 °C
